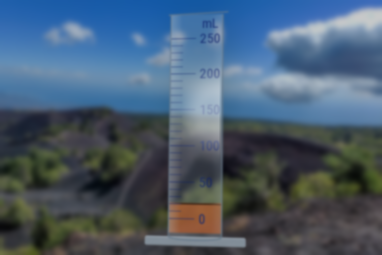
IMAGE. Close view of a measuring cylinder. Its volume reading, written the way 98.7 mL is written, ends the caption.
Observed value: 20 mL
